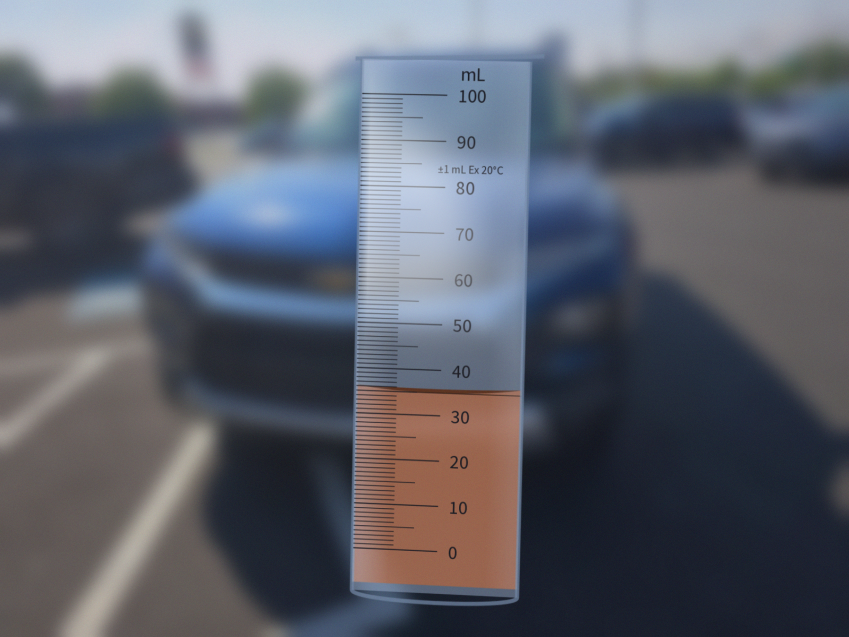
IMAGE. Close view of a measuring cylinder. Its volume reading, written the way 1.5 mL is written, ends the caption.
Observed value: 35 mL
